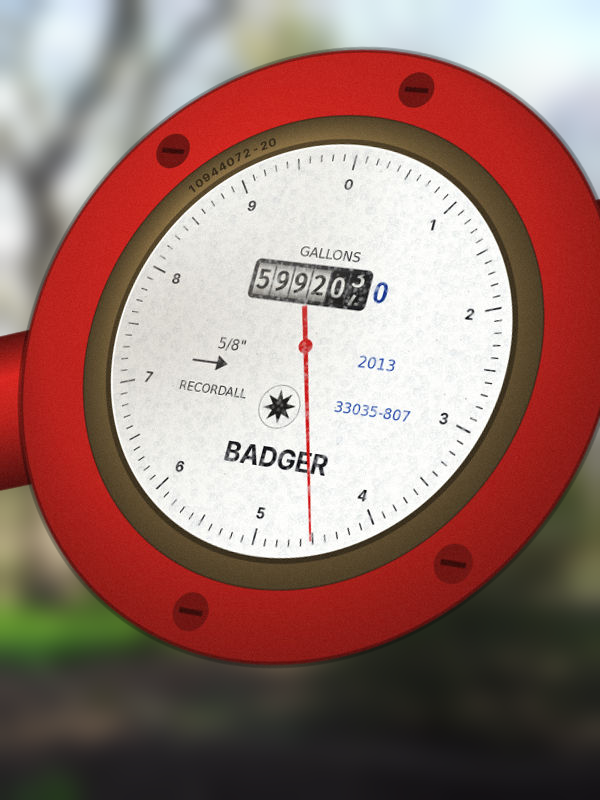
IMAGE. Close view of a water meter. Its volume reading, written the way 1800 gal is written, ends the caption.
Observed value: 5992034.5 gal
